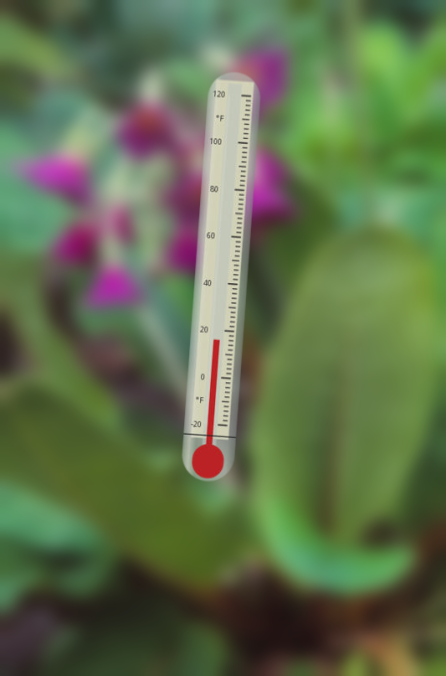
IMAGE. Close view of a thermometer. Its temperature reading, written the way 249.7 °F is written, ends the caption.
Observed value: 16 °F
